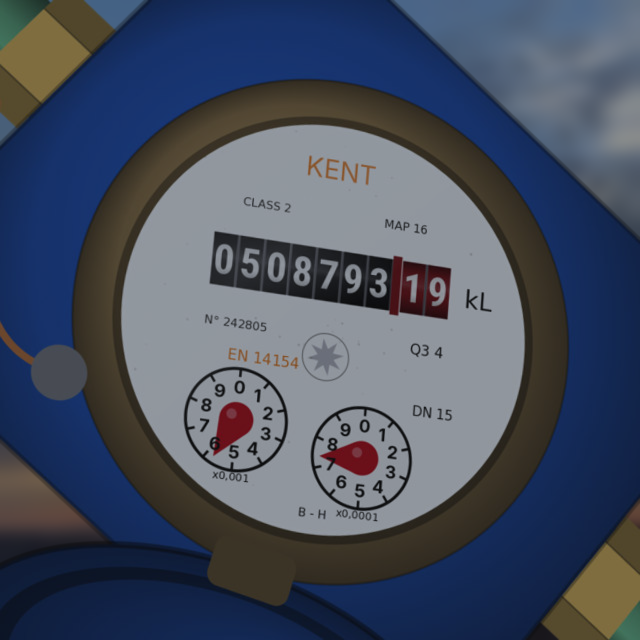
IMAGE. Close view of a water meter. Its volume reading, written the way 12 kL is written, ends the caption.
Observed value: 508793.1957 kL
